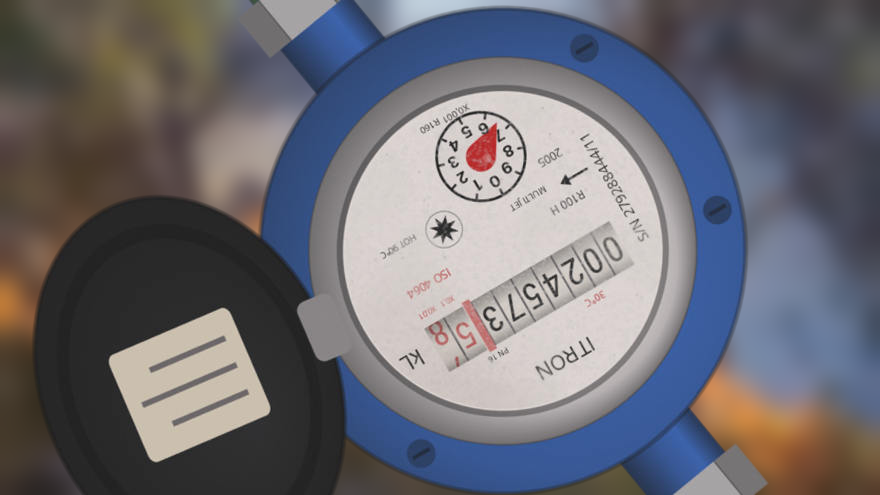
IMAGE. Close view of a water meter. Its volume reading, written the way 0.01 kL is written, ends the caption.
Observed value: 24573.576 kL
